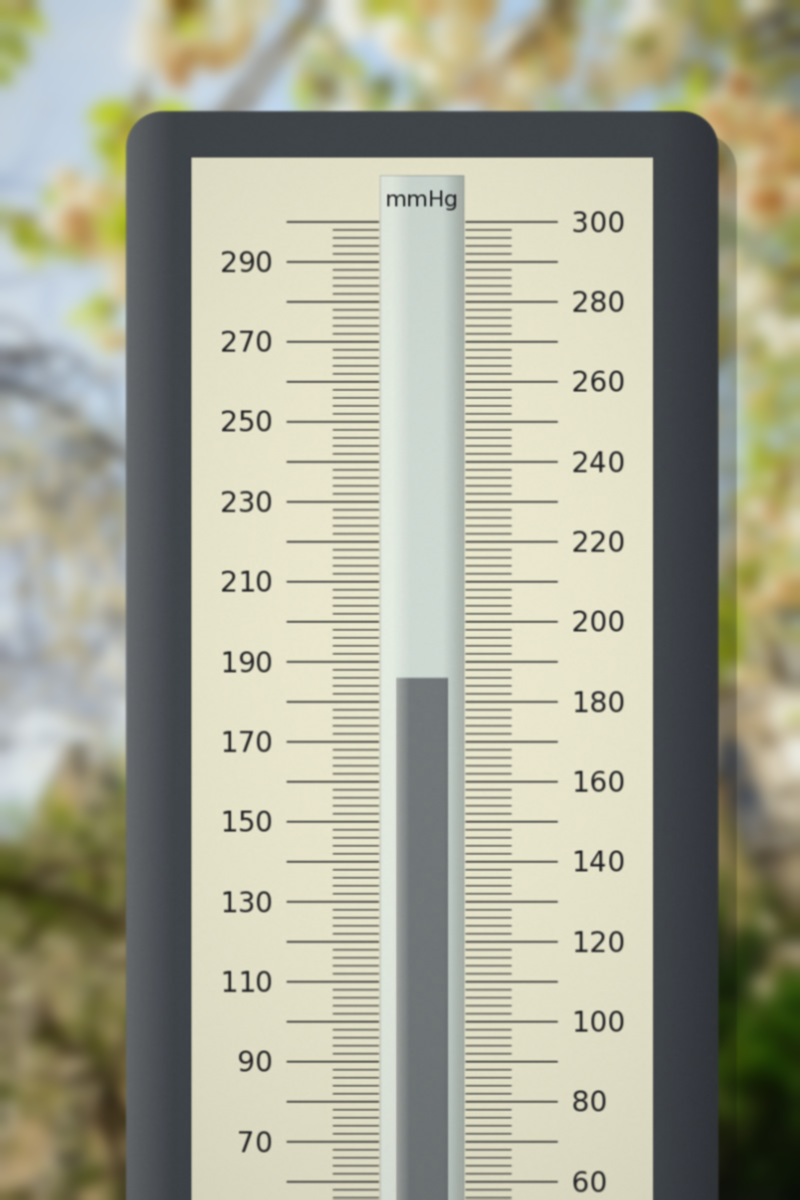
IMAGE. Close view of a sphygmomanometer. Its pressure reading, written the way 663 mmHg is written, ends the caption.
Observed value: 186 mmHg
